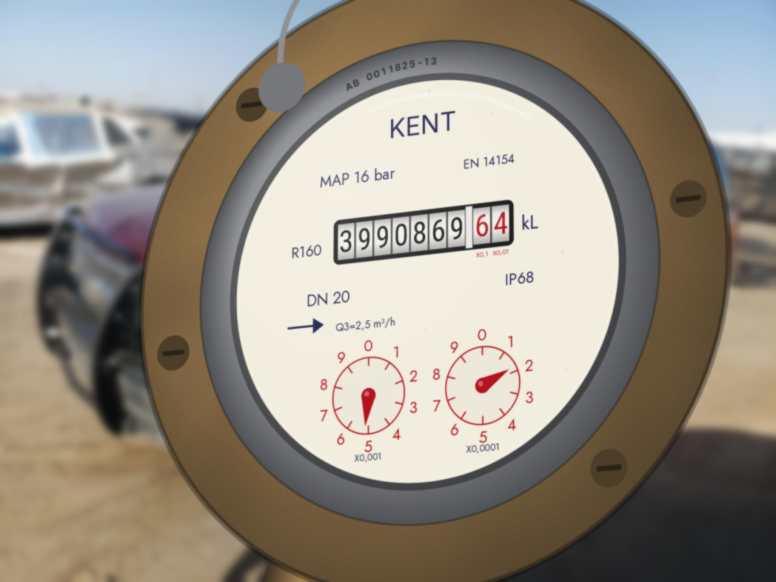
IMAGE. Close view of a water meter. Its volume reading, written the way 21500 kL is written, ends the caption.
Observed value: 3990869.6451 kL
